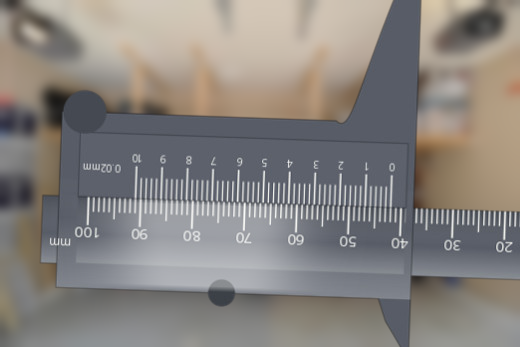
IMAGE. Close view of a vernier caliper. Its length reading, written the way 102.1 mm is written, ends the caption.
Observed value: 42.0 mm
